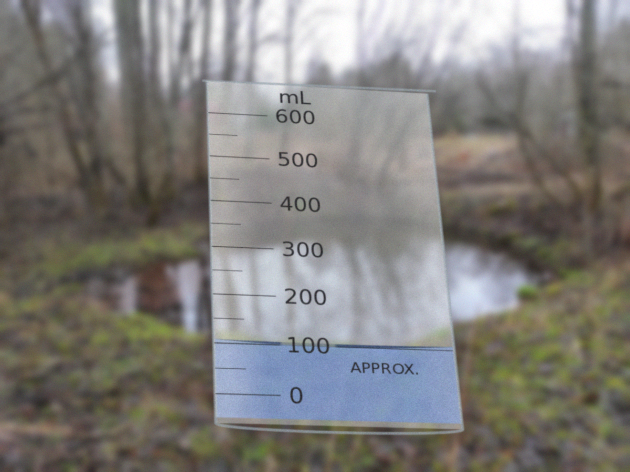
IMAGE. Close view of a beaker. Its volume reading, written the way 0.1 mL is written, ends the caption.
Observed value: 100 mL
